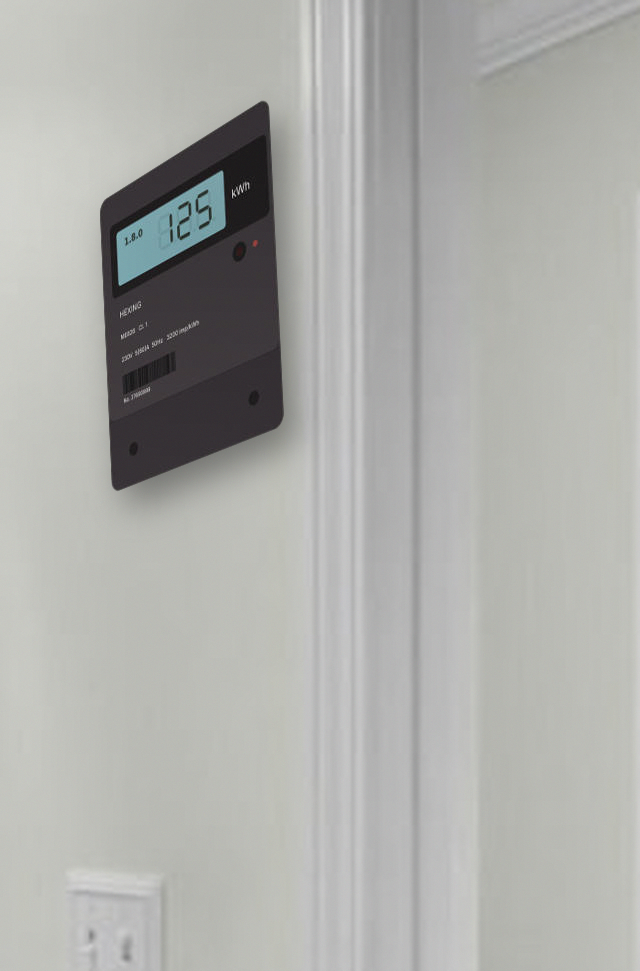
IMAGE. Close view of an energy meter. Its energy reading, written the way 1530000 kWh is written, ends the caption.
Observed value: 125 kWh
